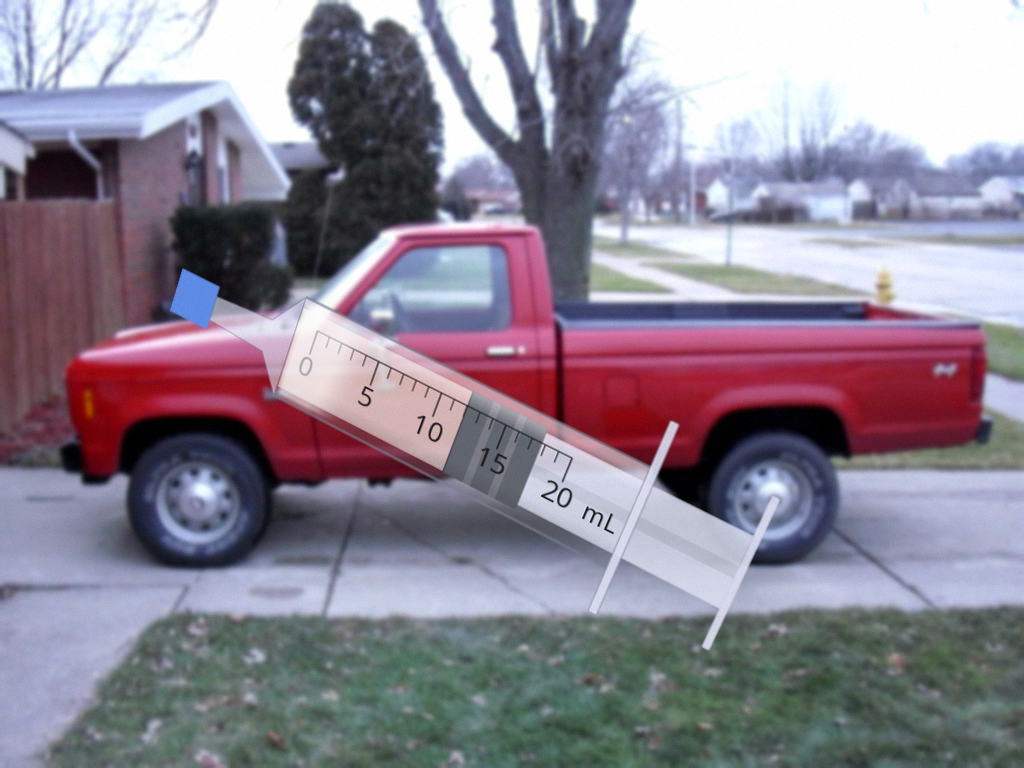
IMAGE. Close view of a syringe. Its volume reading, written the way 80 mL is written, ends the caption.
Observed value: 12 mL
